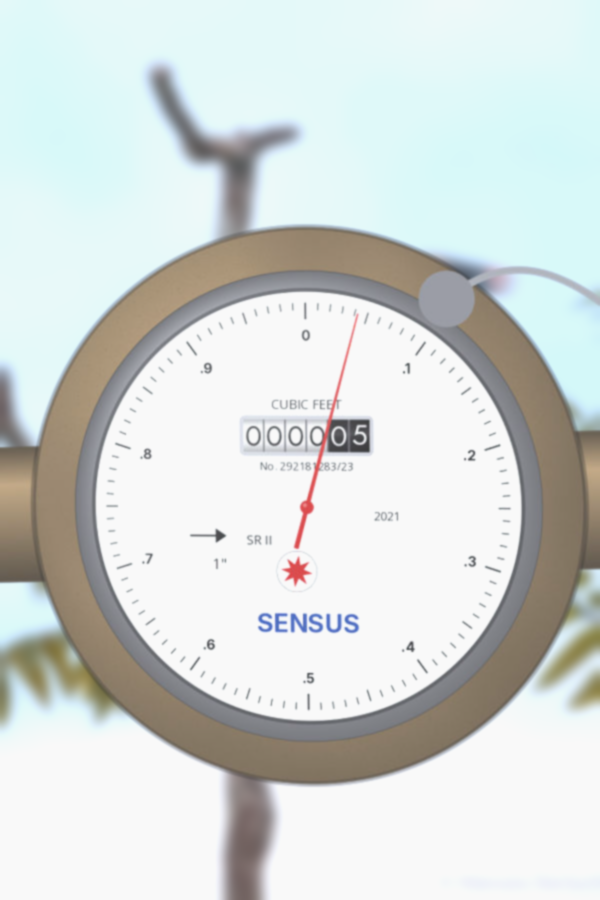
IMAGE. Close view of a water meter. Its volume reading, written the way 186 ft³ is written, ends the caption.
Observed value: 5.04 ft³
